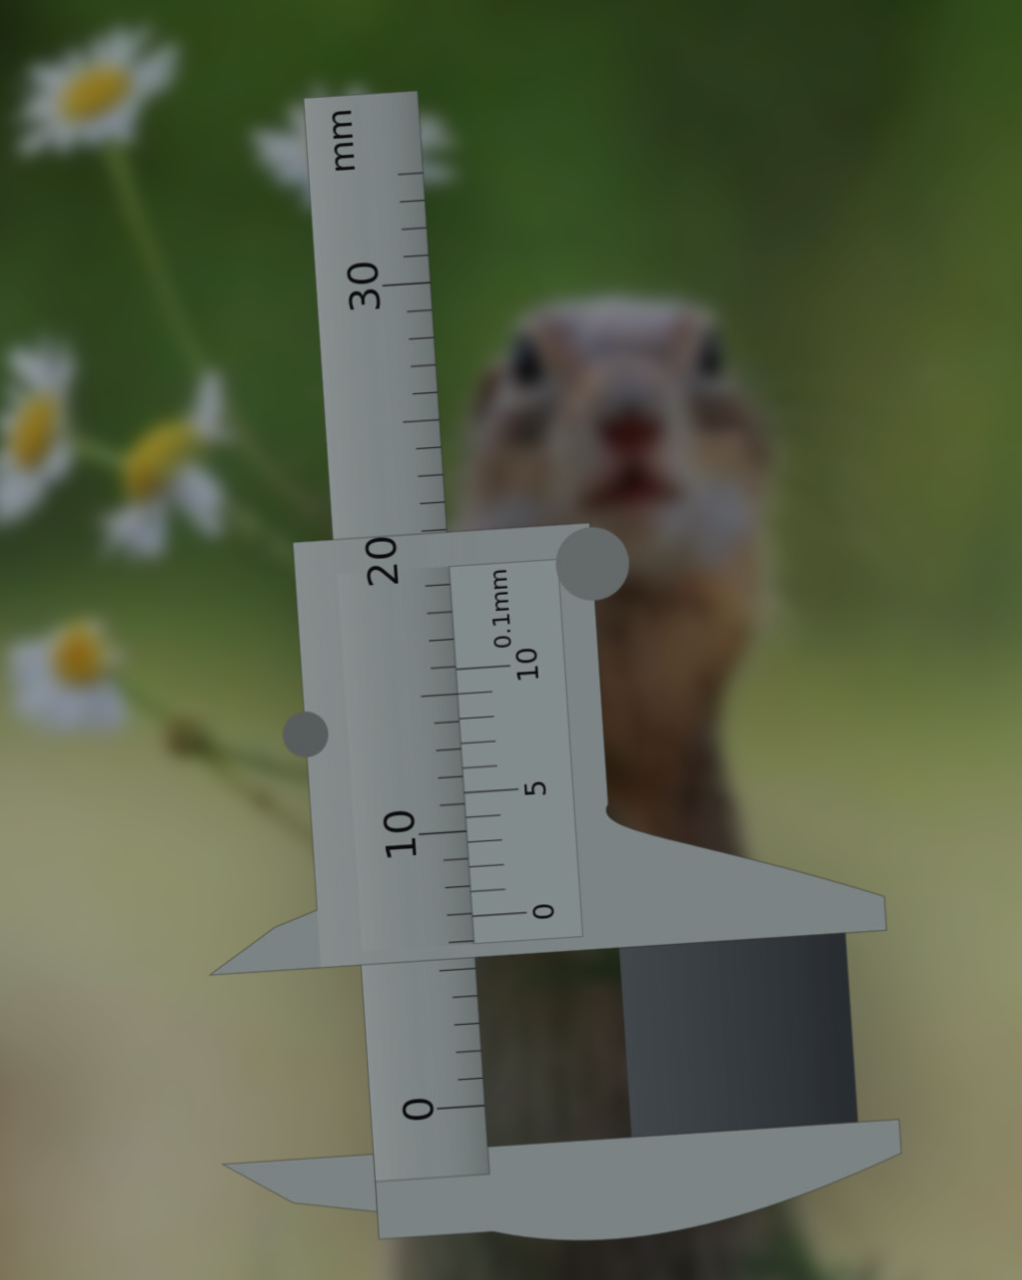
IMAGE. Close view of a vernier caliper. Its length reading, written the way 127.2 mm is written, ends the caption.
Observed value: 6.9 mm
